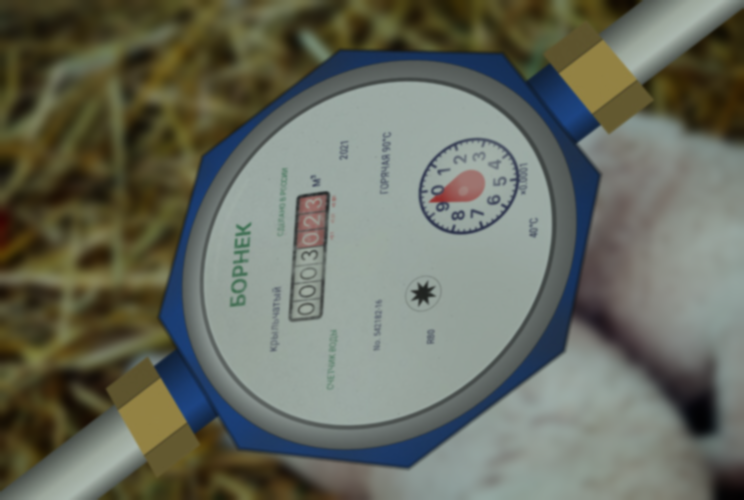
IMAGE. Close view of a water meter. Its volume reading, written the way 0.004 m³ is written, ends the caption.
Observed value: 3.0229 m³
